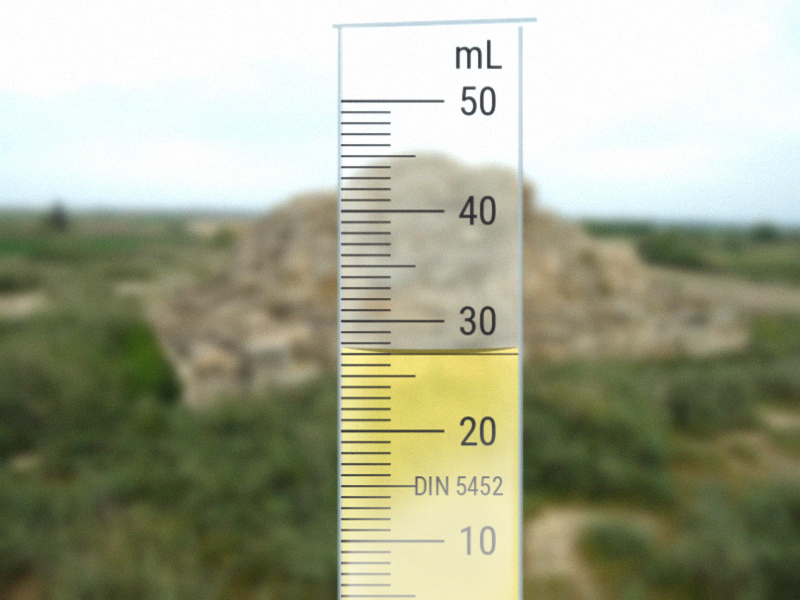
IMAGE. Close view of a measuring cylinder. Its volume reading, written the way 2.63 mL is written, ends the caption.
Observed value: 27 mL
